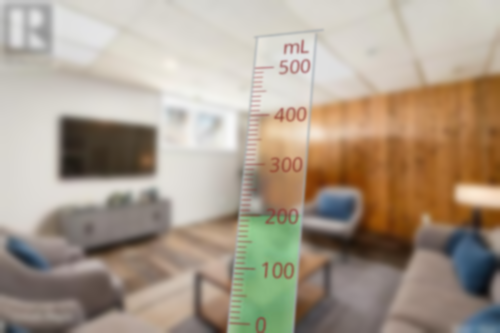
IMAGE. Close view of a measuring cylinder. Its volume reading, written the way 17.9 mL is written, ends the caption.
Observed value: 200 mL
